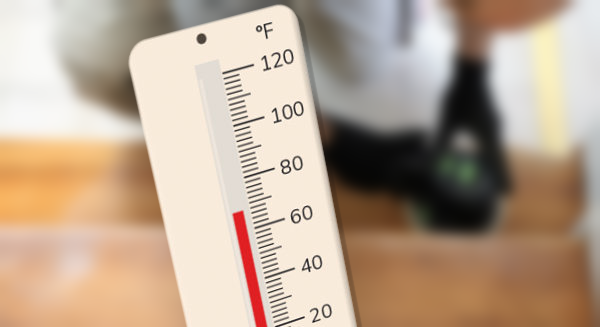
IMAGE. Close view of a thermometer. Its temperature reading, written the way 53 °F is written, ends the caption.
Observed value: 68 °F
